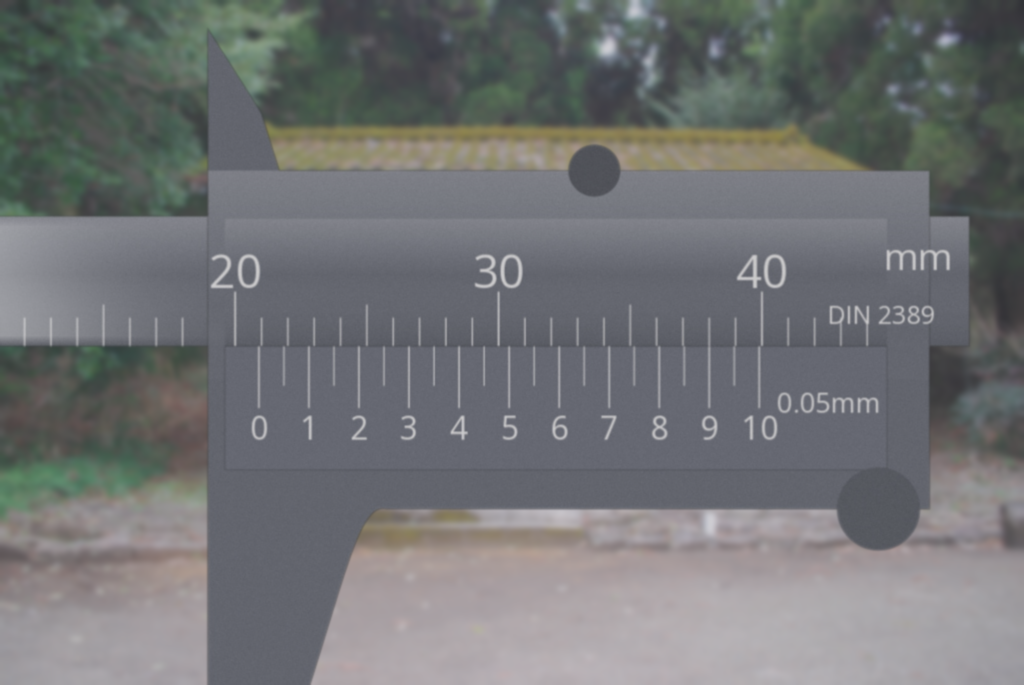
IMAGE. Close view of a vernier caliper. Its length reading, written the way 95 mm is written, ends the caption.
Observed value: 20.9 mm
